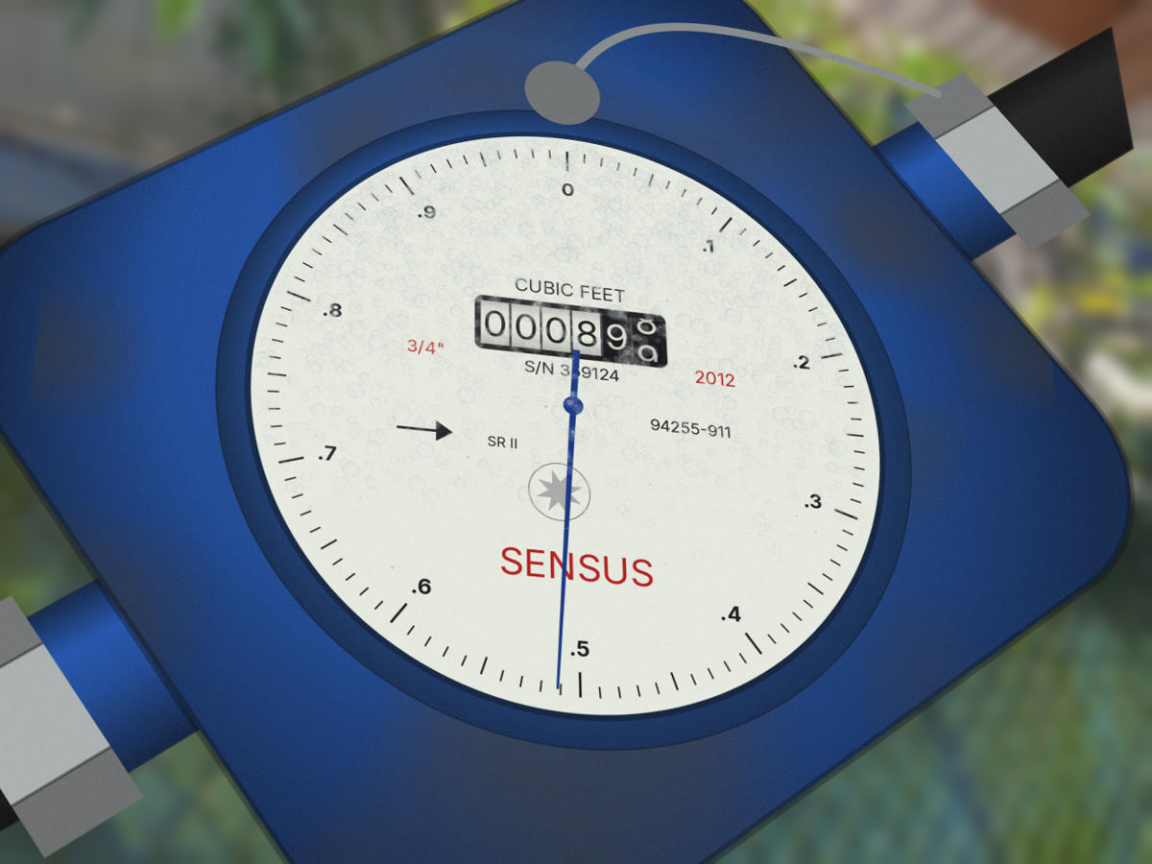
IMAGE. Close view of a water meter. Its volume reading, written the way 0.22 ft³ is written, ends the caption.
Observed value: 898.51 ft³
